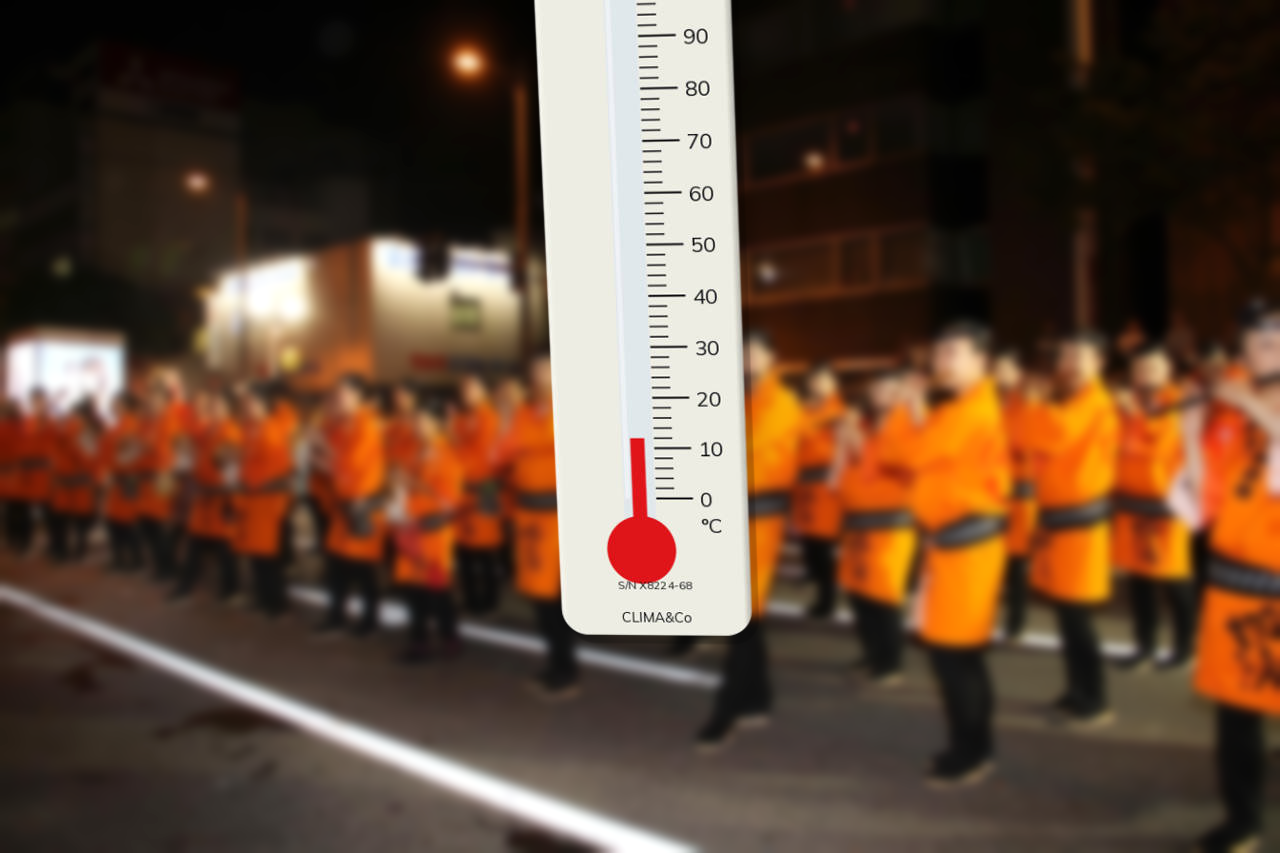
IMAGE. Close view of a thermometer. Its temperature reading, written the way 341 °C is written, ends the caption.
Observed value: 12 °C
